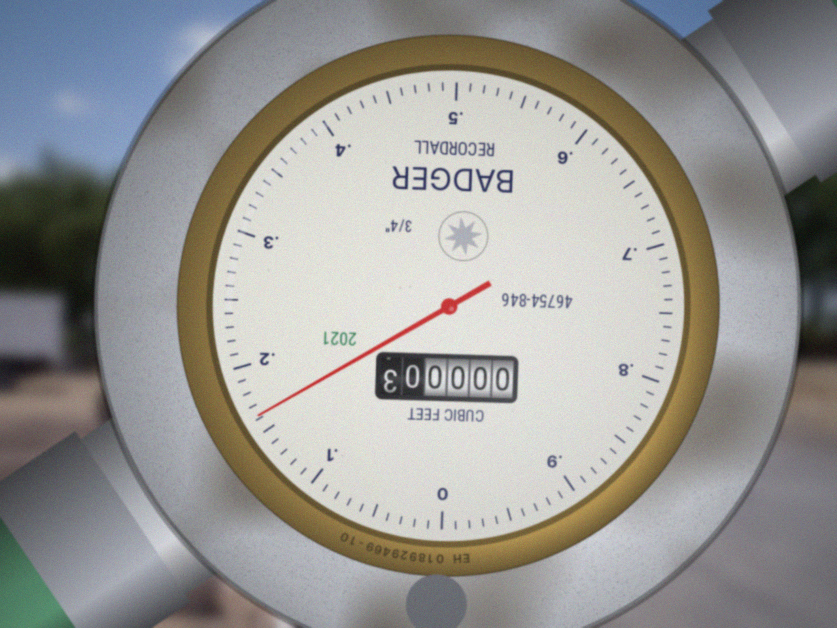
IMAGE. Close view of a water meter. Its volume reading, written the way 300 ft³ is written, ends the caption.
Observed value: 3.16 ft³
